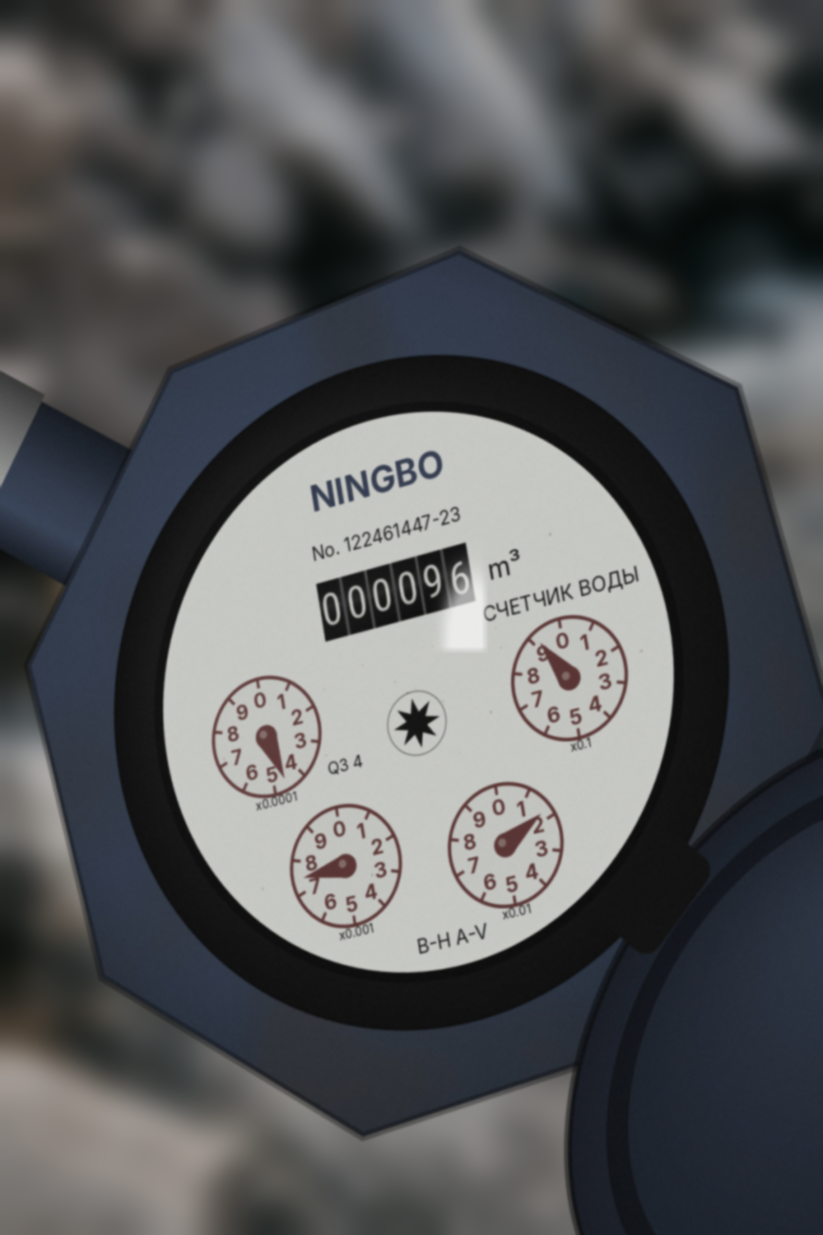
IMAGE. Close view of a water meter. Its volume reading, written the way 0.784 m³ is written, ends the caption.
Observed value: 95.9174 m³
